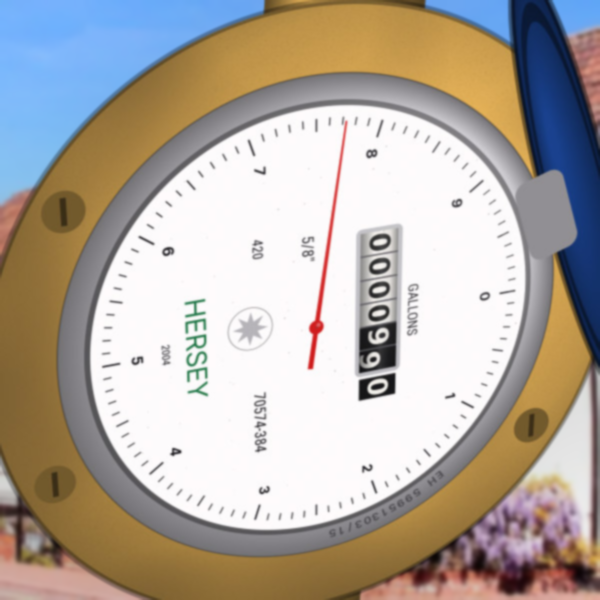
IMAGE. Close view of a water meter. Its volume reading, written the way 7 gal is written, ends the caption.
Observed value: 987.7 gal
